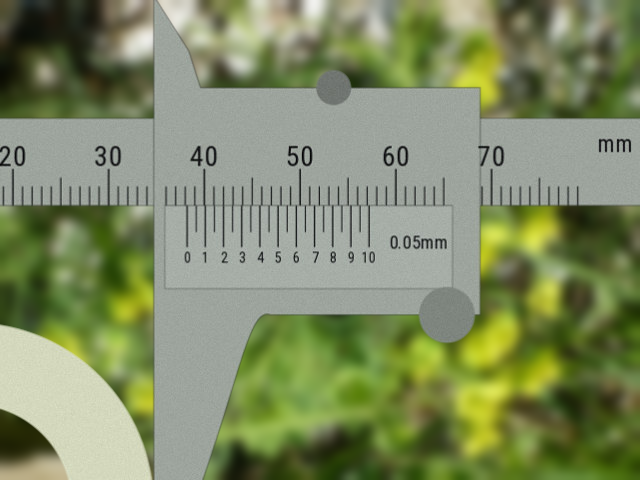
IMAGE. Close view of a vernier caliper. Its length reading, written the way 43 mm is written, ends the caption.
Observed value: 38.2 mm
